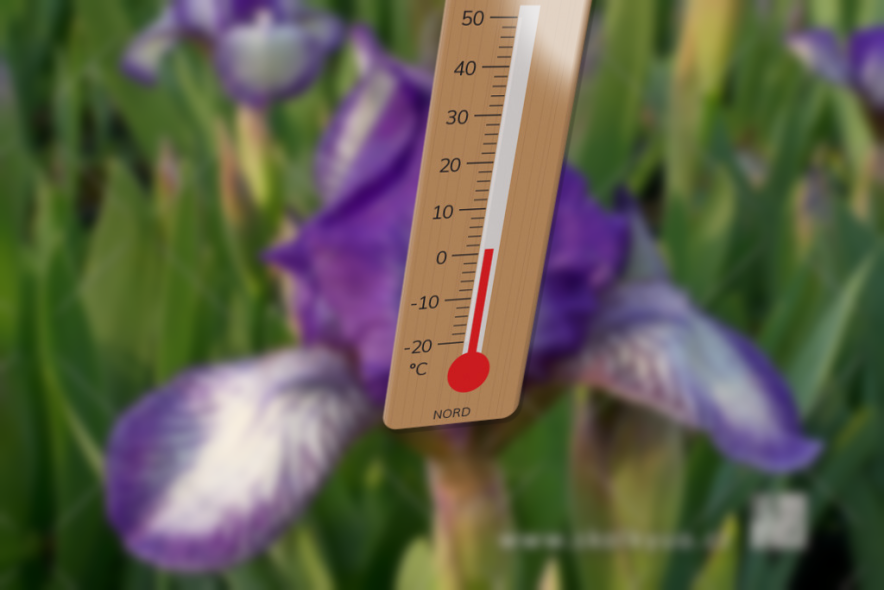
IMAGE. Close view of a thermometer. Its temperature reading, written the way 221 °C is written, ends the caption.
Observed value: 1 °C
